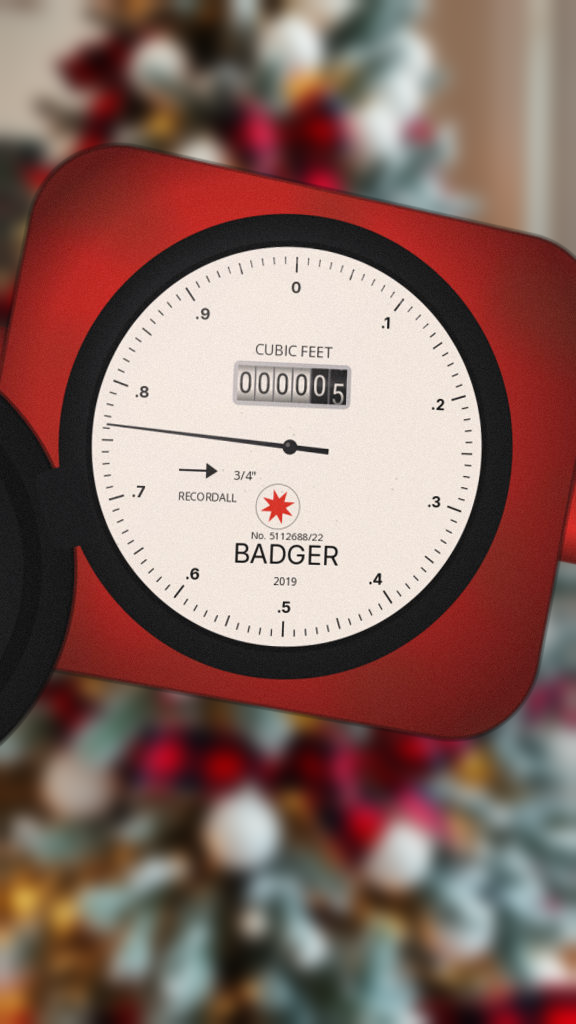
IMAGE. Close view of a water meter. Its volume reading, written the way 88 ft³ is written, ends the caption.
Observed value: 4.76 ft³
